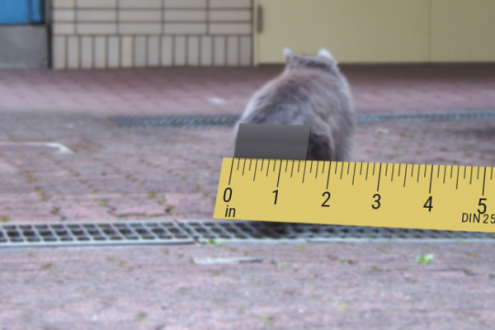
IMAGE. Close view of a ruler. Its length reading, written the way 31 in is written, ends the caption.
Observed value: 1.5 in
